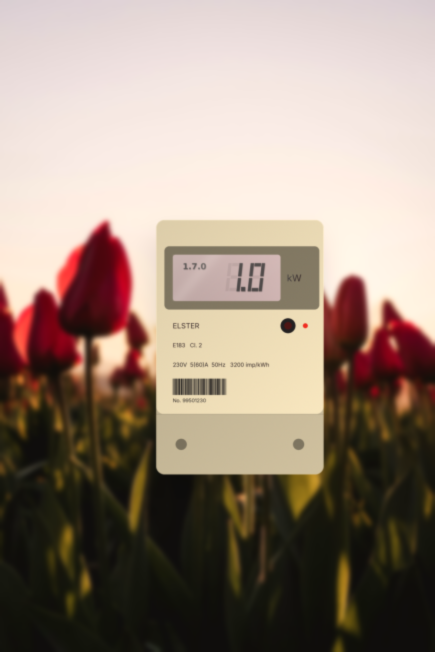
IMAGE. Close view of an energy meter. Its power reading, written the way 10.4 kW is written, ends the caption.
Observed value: 1.0 kW
